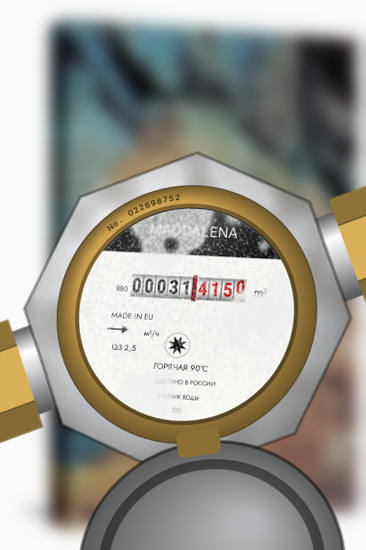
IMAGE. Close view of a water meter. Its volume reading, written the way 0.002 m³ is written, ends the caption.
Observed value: 31.4150 m³
